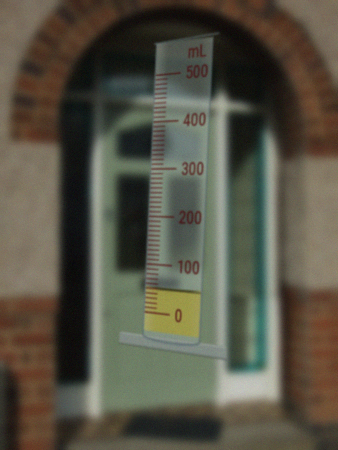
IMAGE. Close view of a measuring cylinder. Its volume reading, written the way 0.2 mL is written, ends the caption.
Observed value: 50 mL
